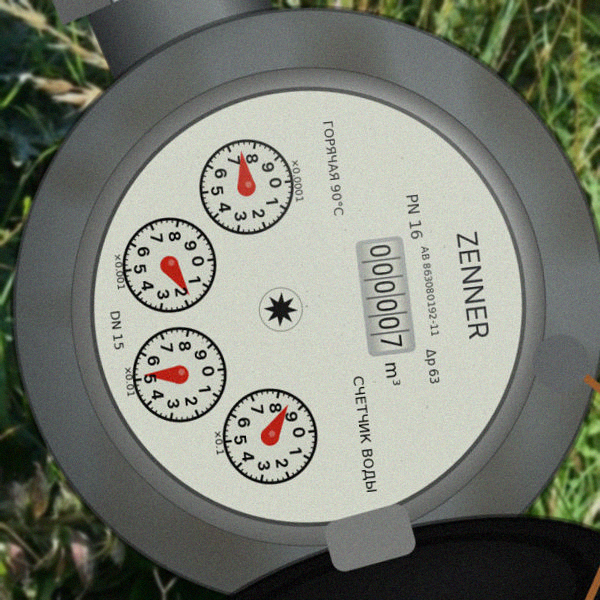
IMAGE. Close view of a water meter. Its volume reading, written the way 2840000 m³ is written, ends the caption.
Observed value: 7.8517 m³
